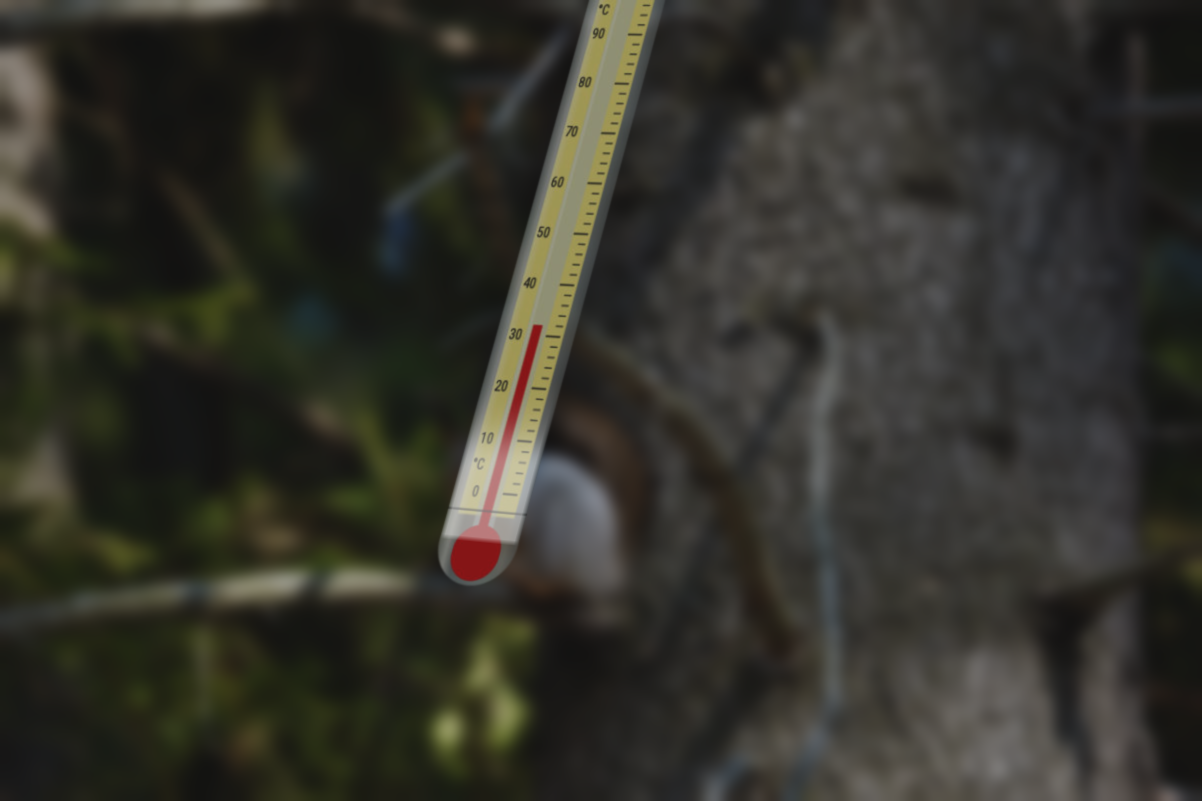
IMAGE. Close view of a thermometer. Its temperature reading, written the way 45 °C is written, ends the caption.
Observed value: 32 °C
